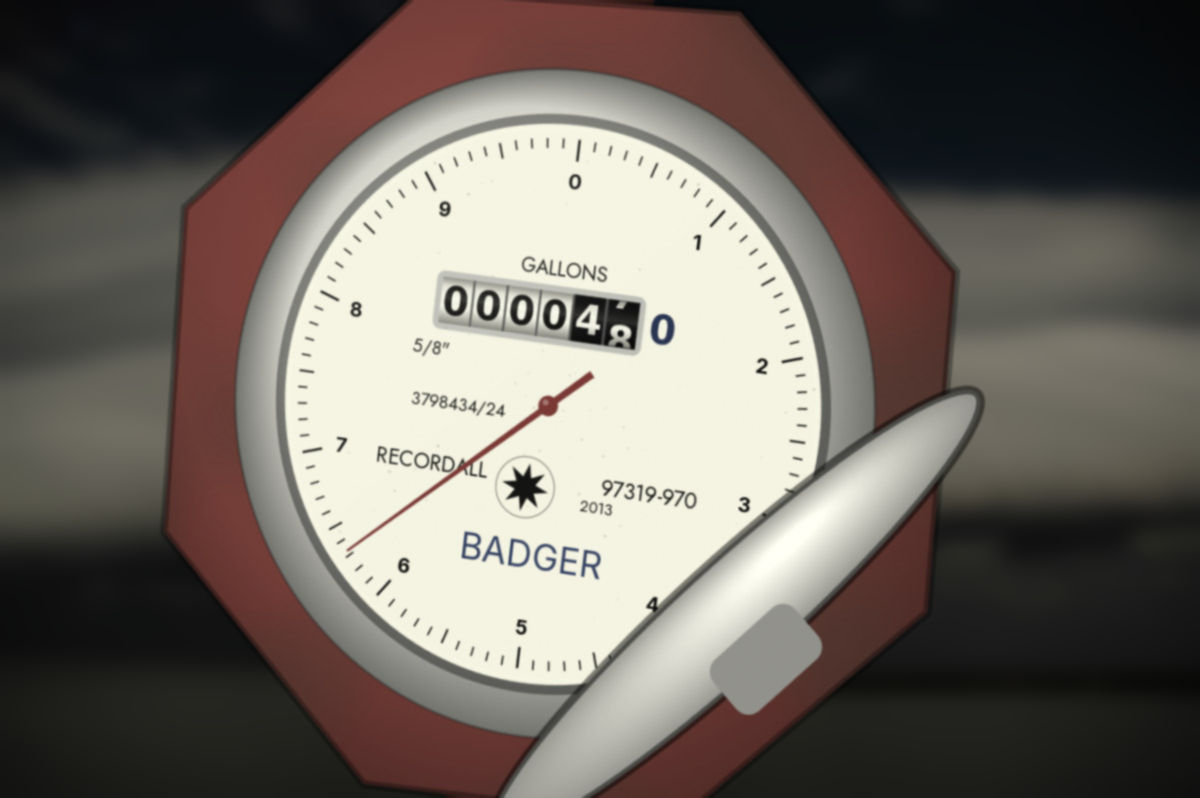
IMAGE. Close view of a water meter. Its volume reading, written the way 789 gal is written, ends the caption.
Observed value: 476.3 gal
